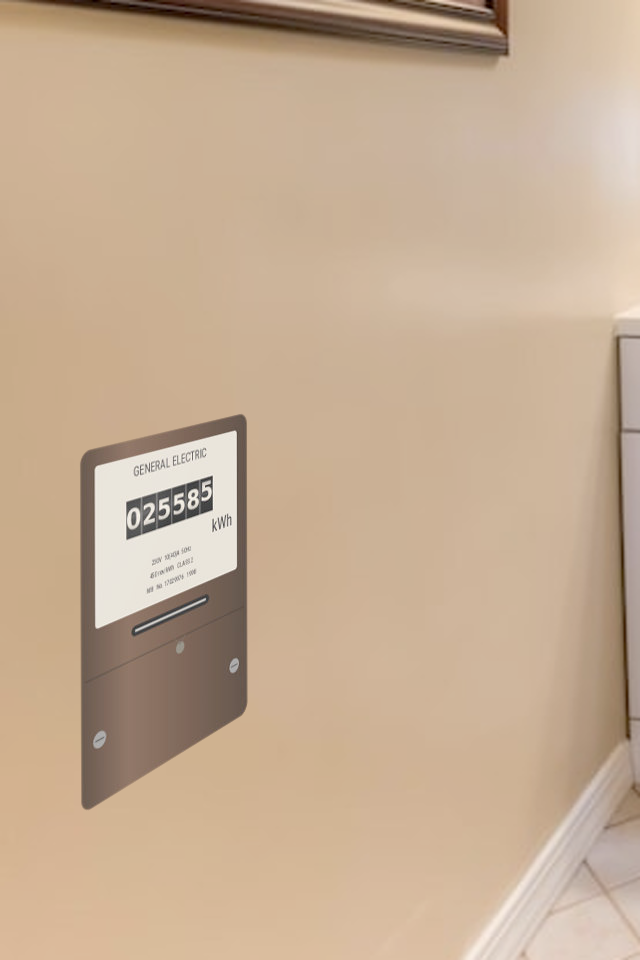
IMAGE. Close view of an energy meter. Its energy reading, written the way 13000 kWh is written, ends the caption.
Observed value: 25585 kWh
